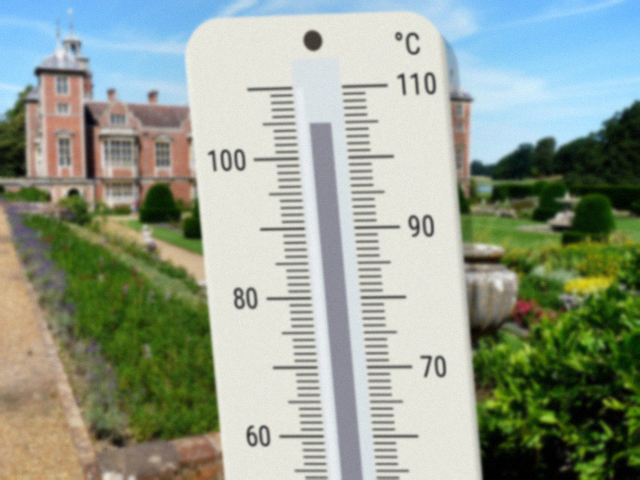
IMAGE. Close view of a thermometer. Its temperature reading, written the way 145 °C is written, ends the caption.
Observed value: 105 °C
